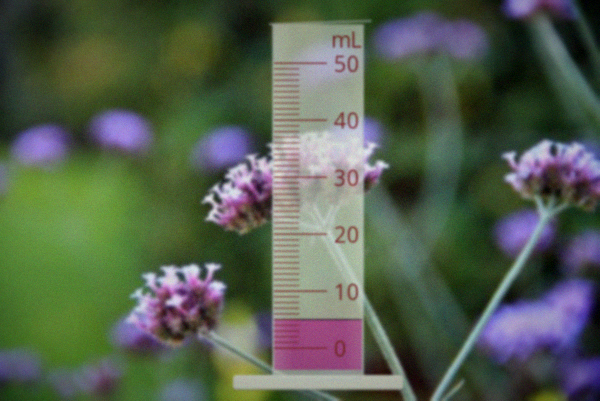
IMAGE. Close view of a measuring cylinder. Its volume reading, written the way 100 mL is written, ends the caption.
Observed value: 5 mL
